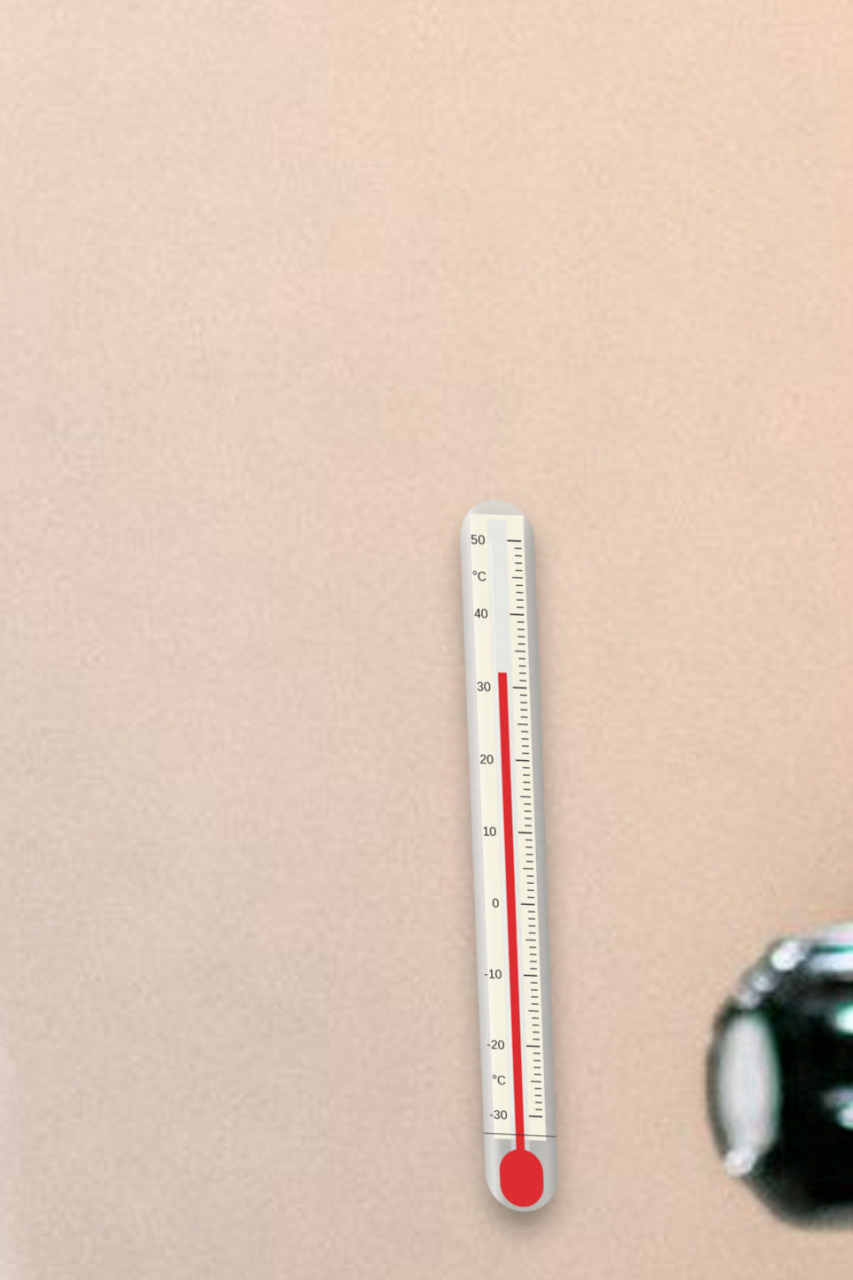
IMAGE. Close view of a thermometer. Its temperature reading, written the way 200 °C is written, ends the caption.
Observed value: 32 °C
